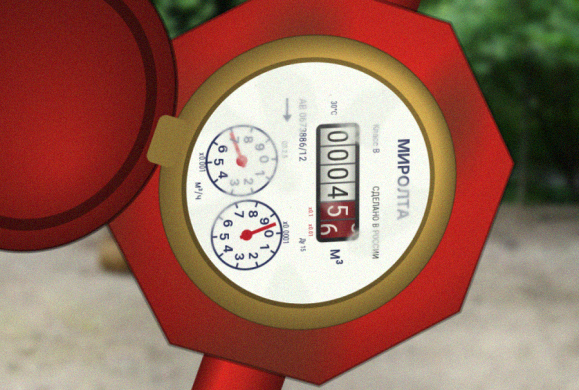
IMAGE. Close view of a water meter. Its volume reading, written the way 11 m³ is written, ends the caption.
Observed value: 4.5569 m³
